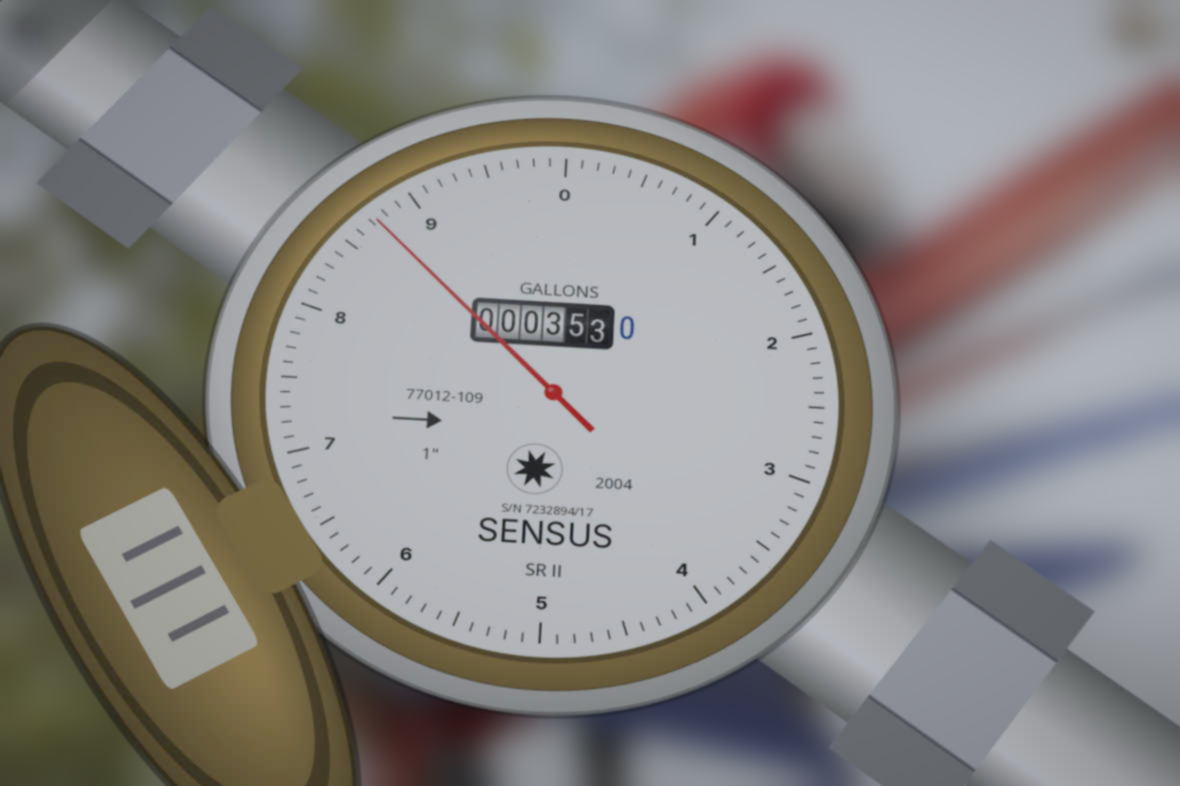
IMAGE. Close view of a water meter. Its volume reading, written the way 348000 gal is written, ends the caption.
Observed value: 3528.7 gal
